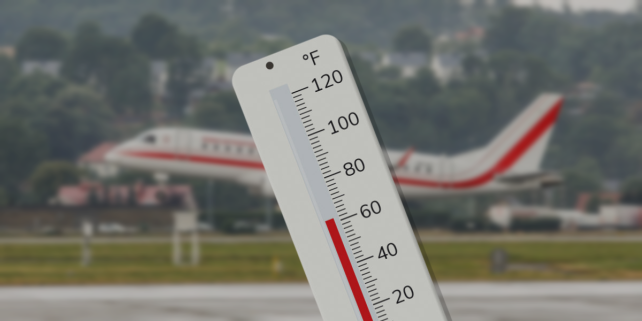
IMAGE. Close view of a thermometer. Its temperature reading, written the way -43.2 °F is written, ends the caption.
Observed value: 62 °F
